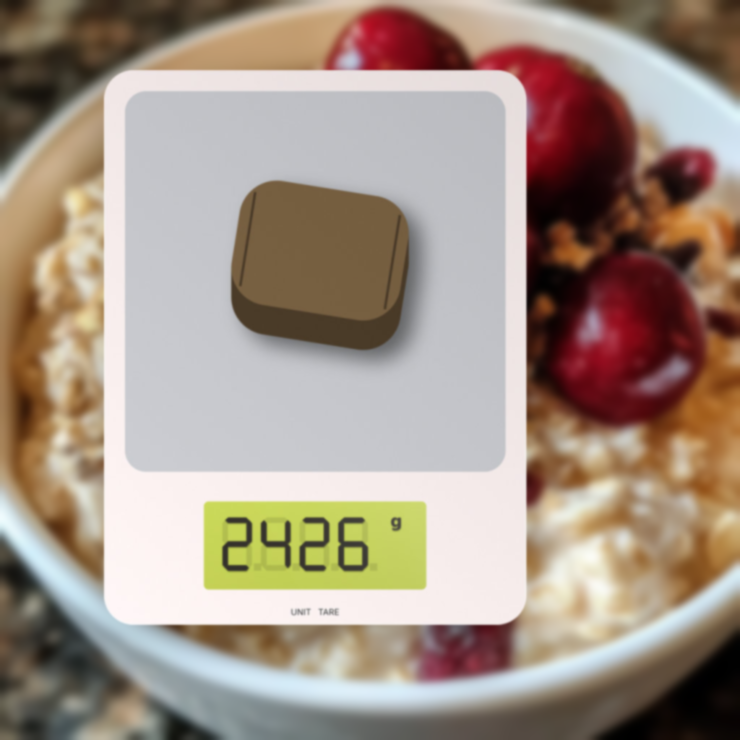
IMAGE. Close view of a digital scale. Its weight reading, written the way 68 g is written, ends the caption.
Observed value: 2426 g
